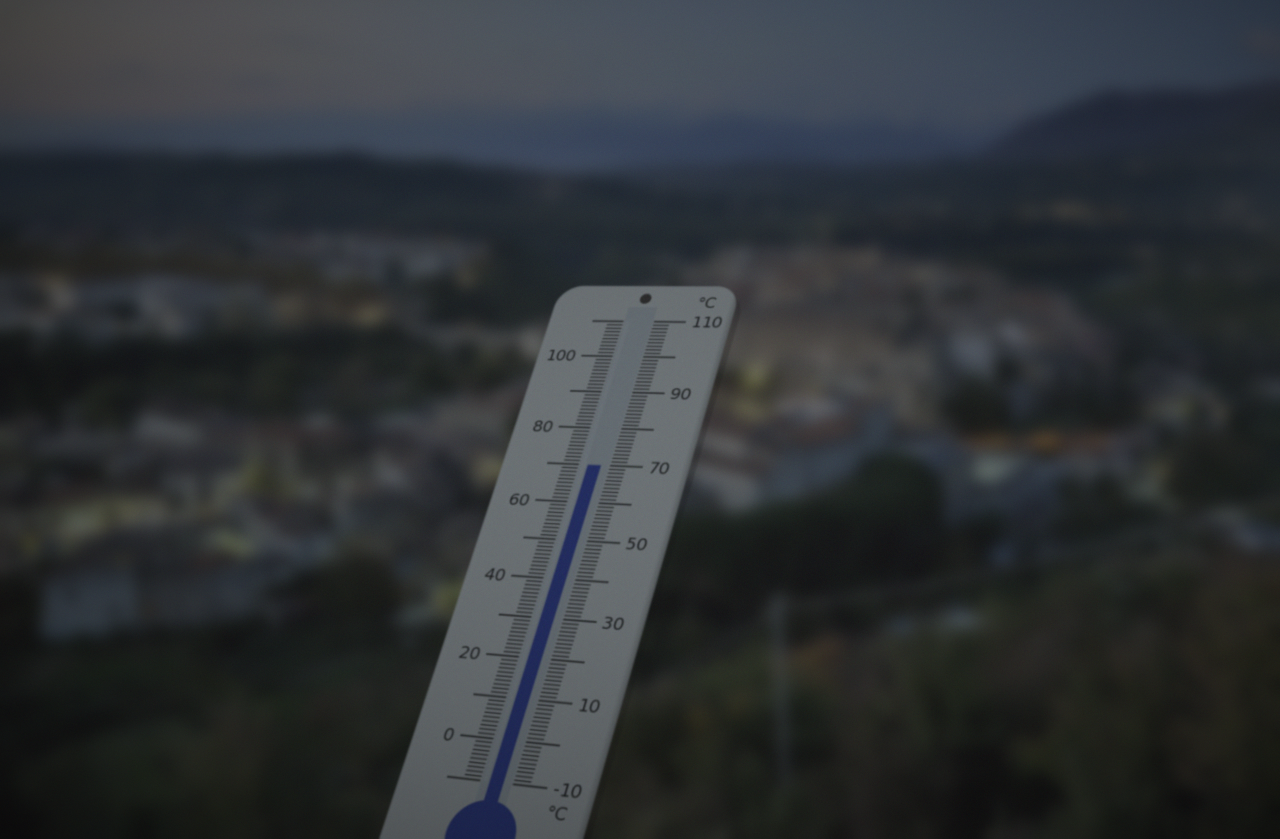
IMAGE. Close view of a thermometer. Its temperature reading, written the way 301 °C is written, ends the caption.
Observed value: 70 °C
